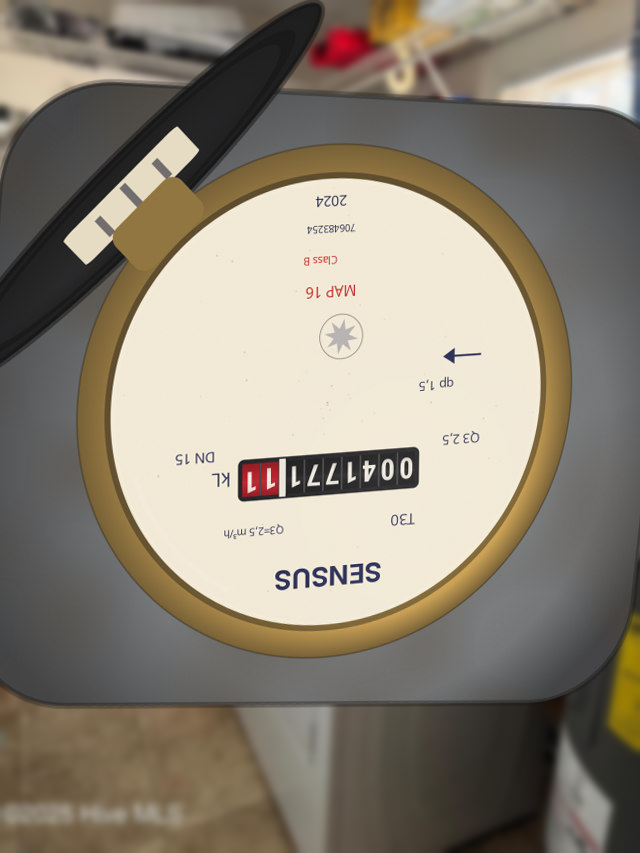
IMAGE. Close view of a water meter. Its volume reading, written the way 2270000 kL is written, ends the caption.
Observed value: 41771.11 kL
